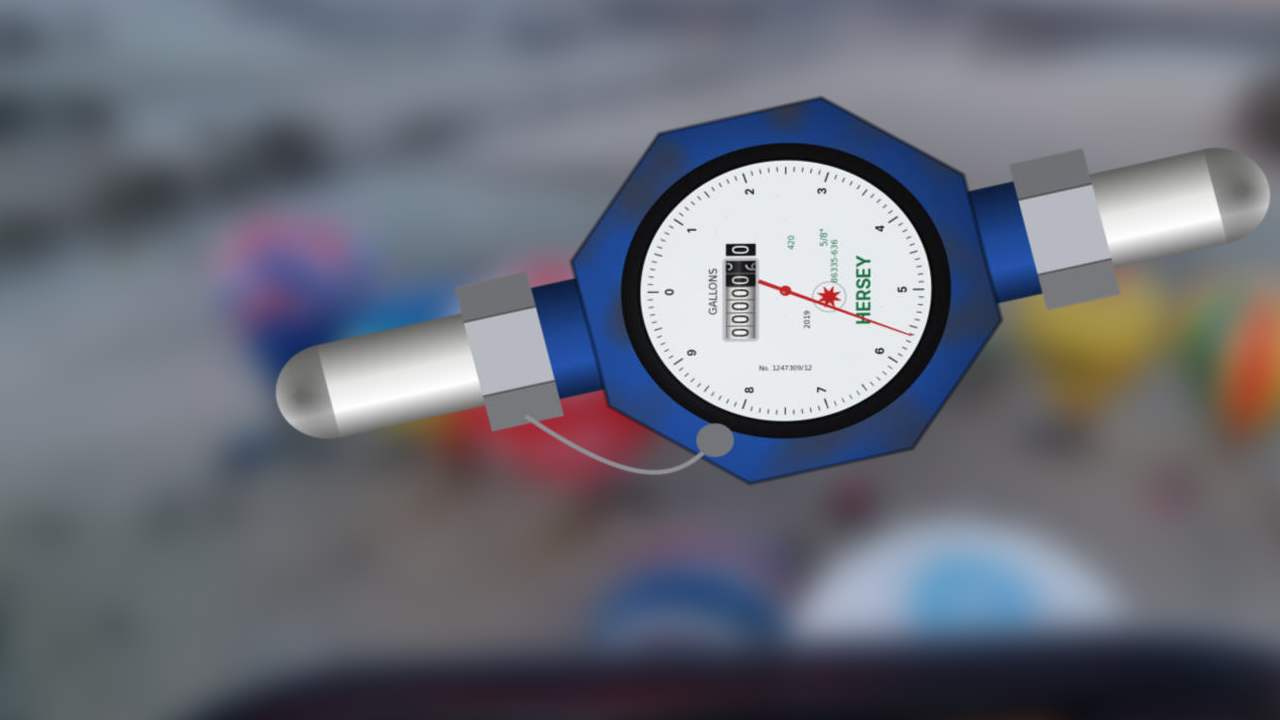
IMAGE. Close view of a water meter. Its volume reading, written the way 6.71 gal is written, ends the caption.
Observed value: 55.6 gal
